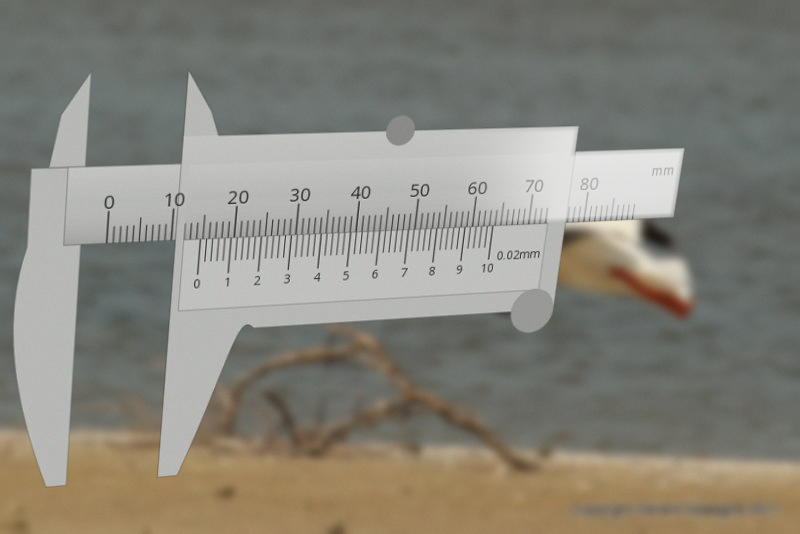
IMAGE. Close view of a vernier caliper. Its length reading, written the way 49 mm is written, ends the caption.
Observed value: 14.6 mm
